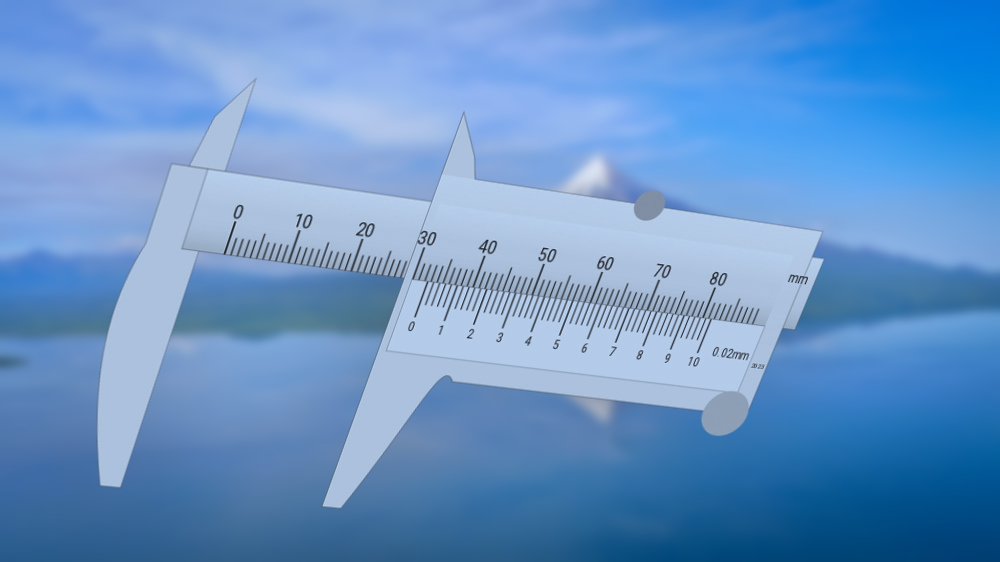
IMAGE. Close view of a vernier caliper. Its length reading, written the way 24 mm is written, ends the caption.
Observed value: 32.5 mm
